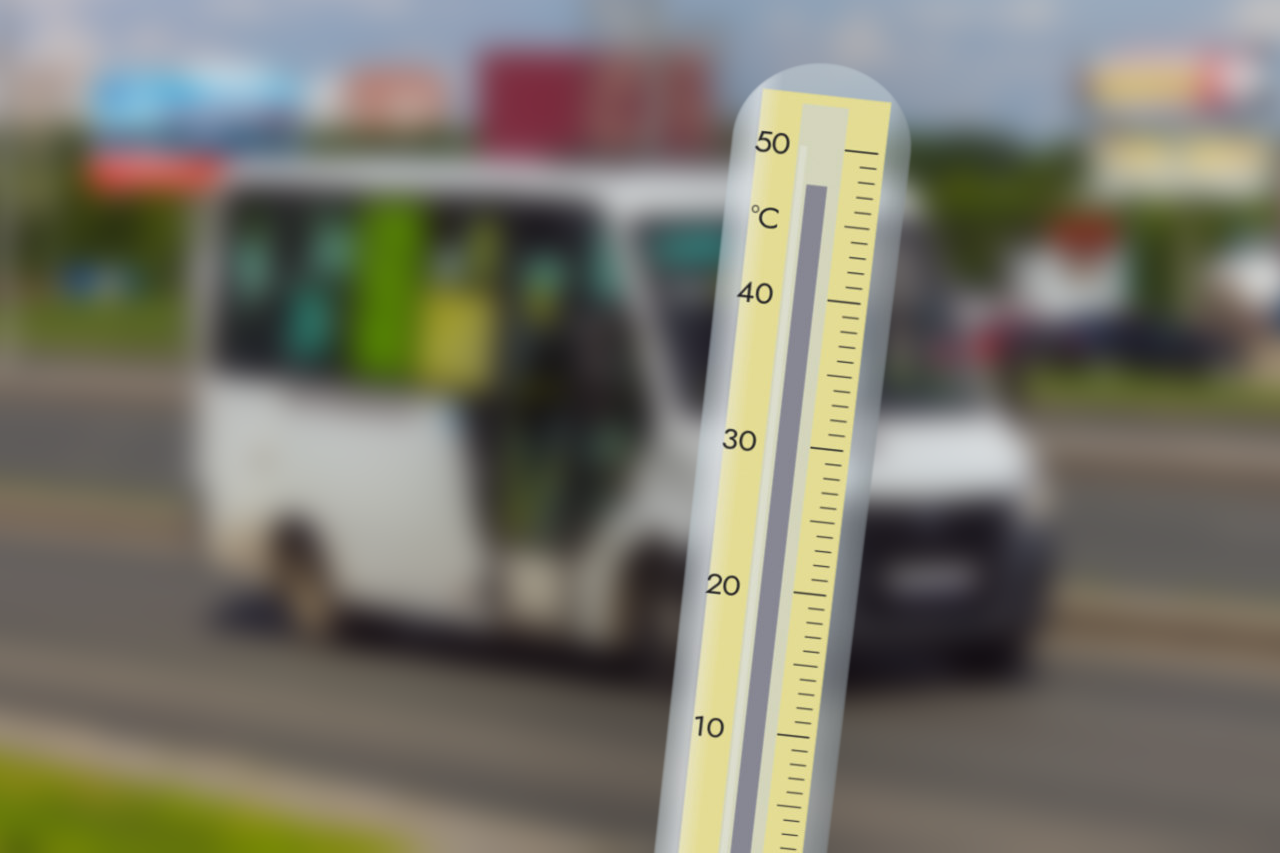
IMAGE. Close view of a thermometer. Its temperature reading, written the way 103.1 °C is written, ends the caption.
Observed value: 47.5 °C
